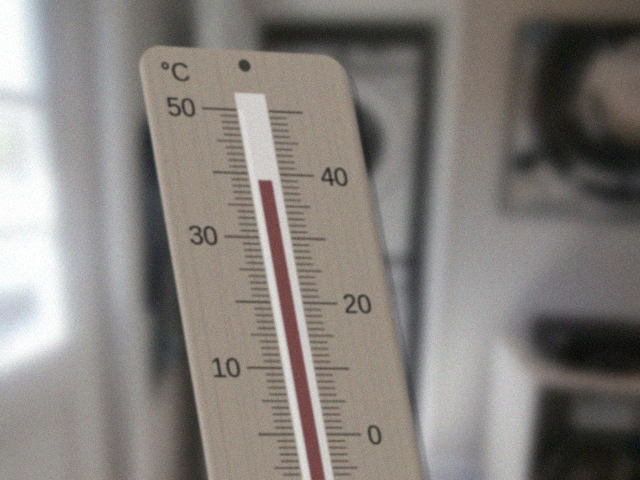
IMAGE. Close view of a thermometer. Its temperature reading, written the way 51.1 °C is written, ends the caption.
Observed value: 39 °C
